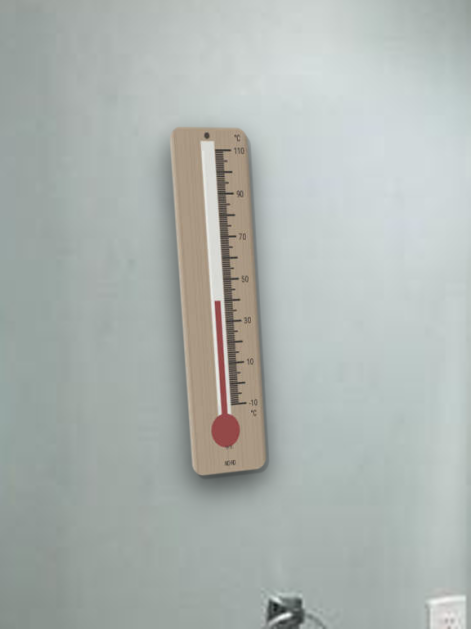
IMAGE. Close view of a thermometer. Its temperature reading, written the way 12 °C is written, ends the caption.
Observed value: 40 °C
